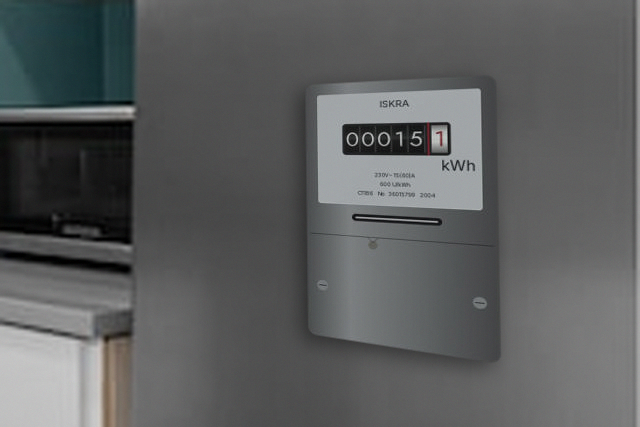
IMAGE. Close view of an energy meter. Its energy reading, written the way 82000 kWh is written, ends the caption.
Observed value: 15.1 kWh
